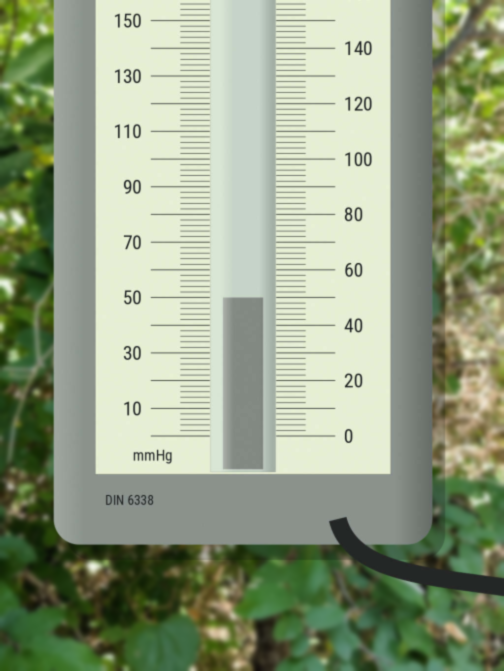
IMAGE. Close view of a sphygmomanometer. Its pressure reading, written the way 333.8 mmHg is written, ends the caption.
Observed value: 50 mmHg
